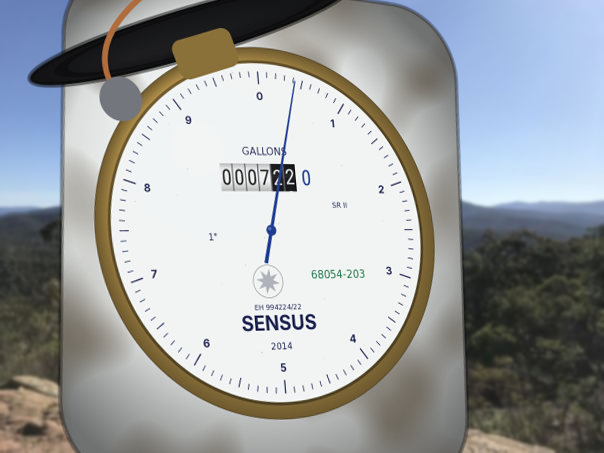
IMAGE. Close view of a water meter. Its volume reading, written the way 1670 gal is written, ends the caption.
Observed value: 7220.4 gal
